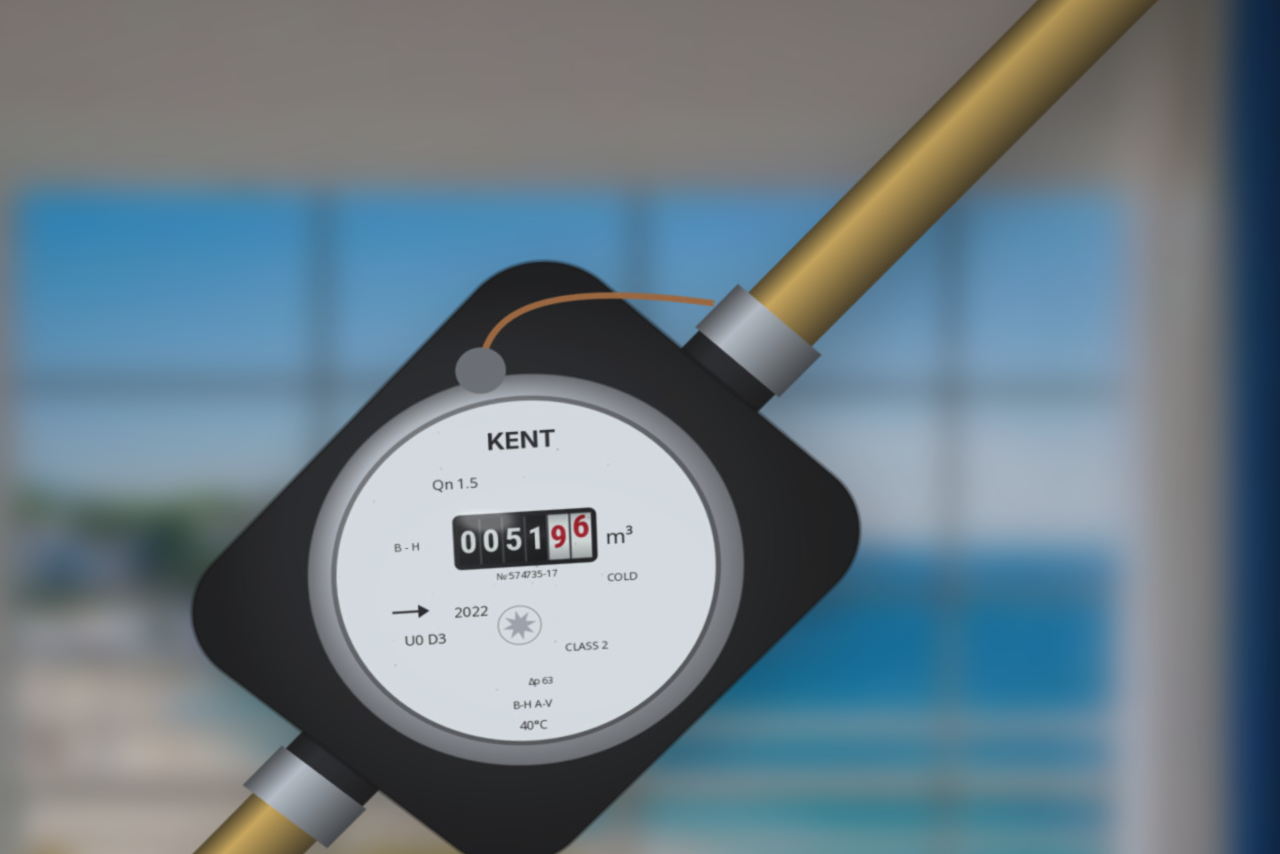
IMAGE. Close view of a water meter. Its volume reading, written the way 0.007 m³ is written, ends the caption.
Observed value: 51.96 m³
